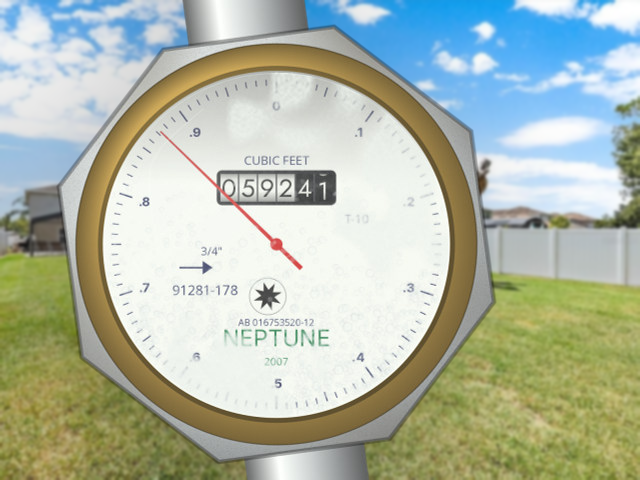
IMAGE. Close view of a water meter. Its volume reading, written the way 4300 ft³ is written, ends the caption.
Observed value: 59240.87 ft³
